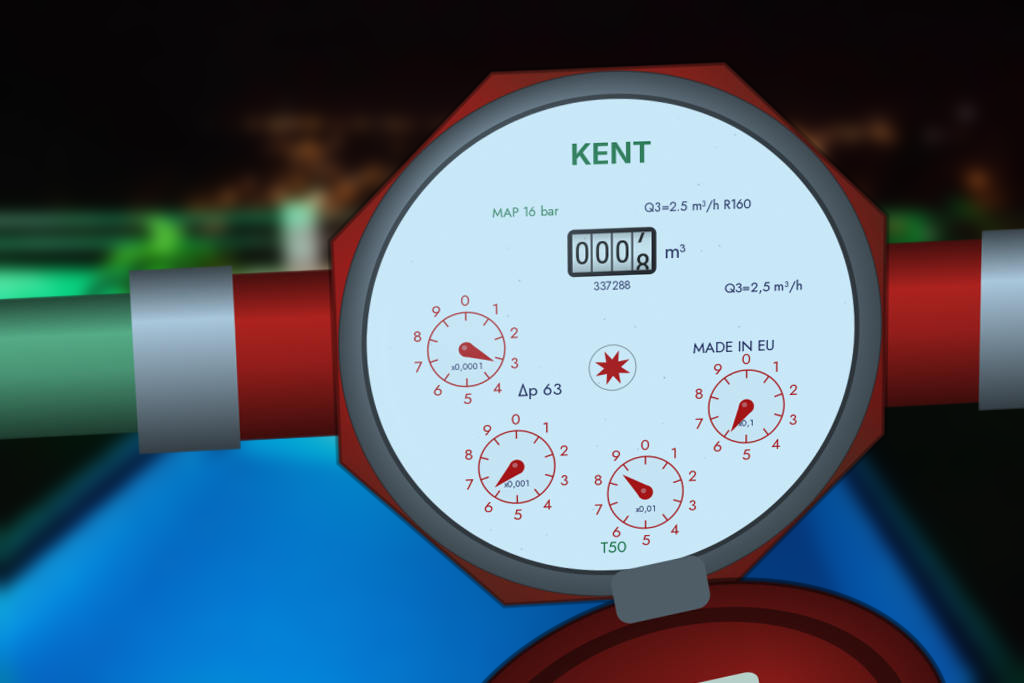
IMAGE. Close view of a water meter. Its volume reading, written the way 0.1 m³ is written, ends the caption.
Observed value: 7.5863 m³
